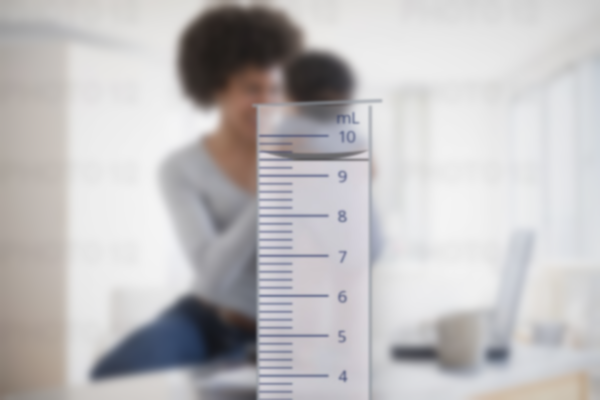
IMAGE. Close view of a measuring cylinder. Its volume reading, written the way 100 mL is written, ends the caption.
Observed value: 9.4 mL
